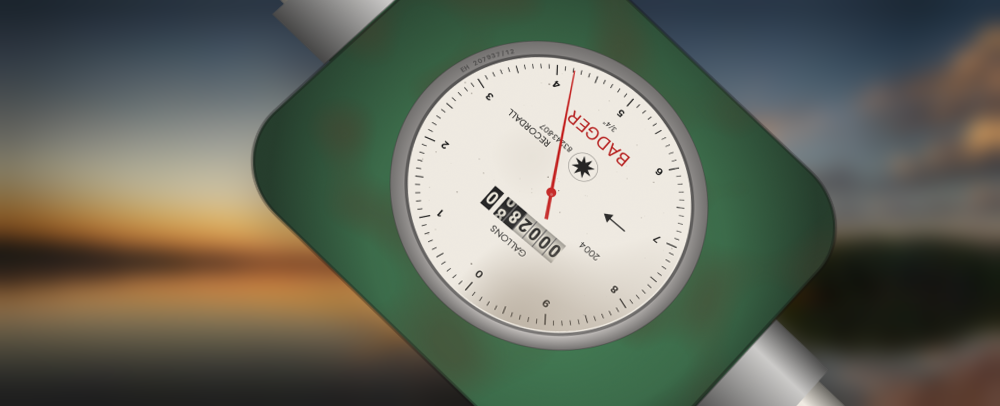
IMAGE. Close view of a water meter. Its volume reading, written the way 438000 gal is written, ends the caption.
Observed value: 2884.2 gal
